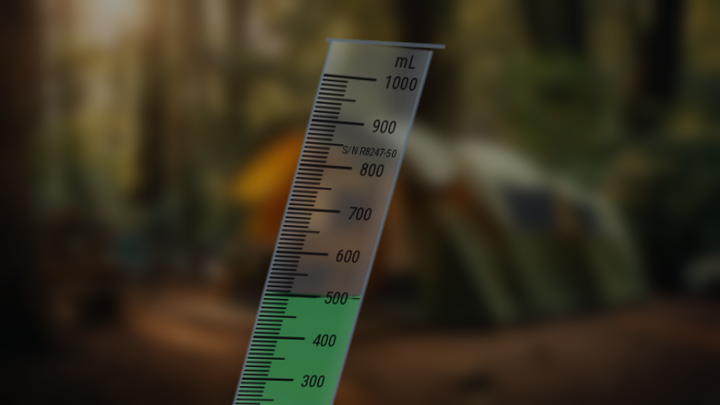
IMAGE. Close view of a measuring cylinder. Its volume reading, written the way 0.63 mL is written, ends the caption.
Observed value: 500 mL
